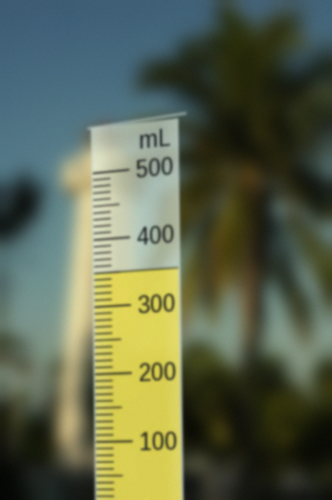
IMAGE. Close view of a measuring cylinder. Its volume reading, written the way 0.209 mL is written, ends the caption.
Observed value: 350 mL
